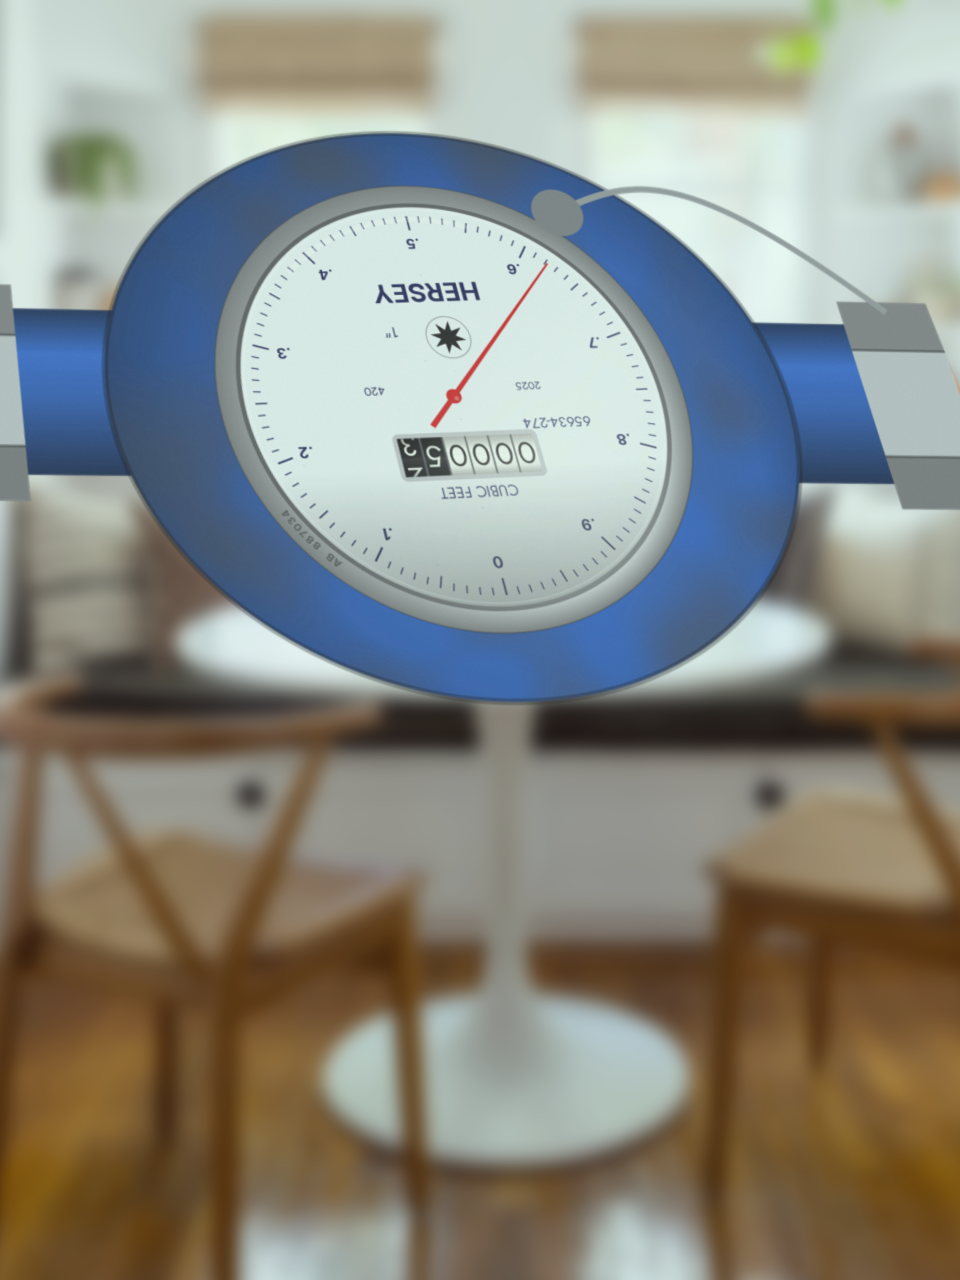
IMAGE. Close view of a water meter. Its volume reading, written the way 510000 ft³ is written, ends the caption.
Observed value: 52.62 ft³
